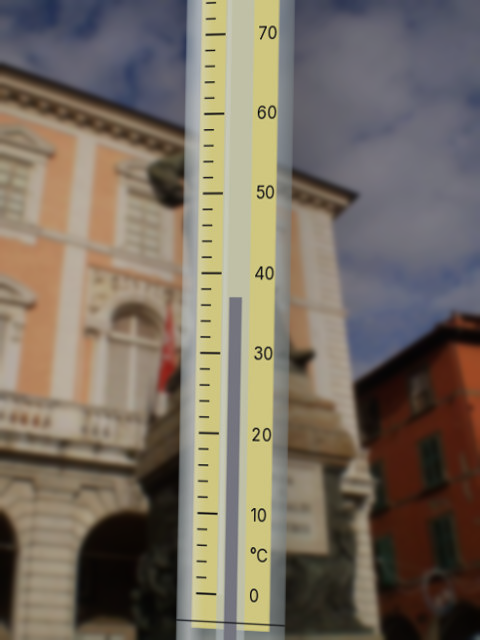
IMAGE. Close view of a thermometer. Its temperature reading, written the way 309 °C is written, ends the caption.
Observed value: 37 °C
